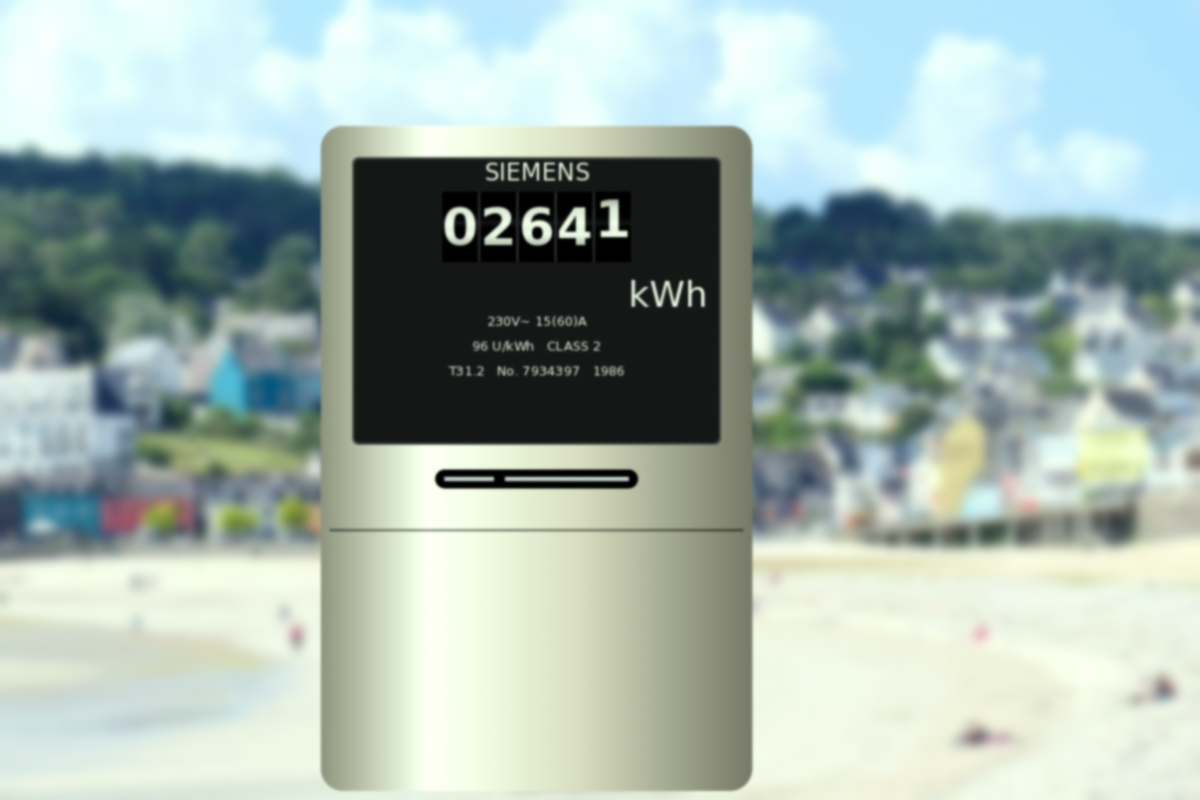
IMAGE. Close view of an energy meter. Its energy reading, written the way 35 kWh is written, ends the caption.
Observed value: 2641 kWh
